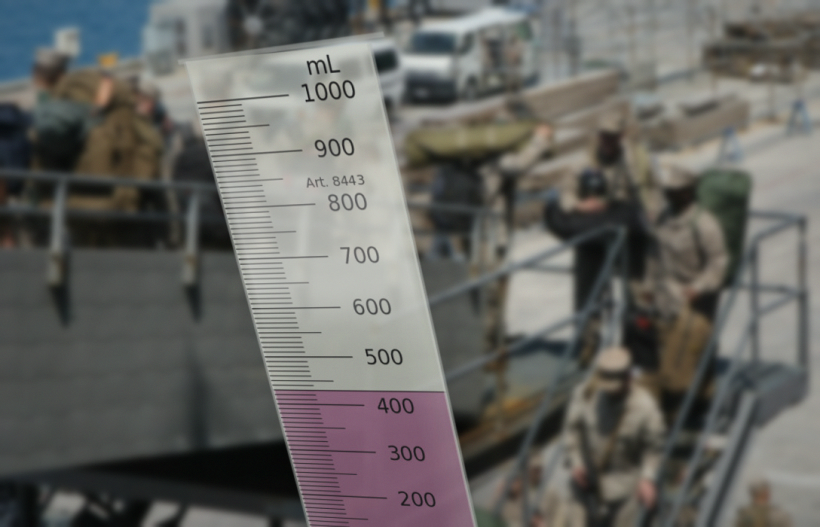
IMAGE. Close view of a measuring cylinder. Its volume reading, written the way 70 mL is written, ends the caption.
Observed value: 430 mL
